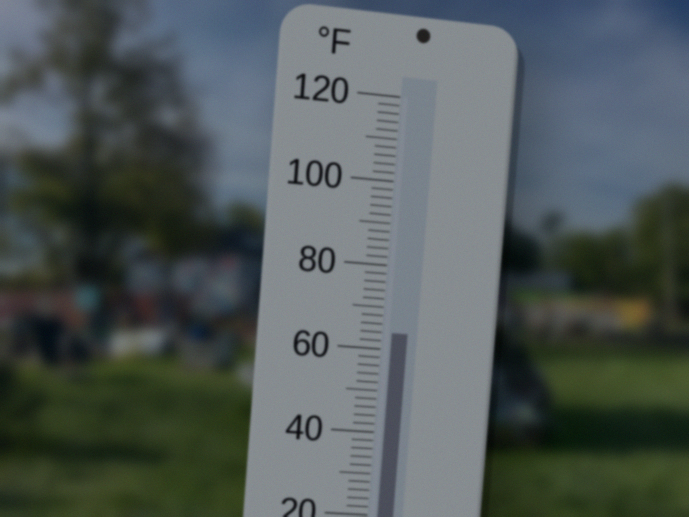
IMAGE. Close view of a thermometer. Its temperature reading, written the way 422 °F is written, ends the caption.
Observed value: 64 °F
